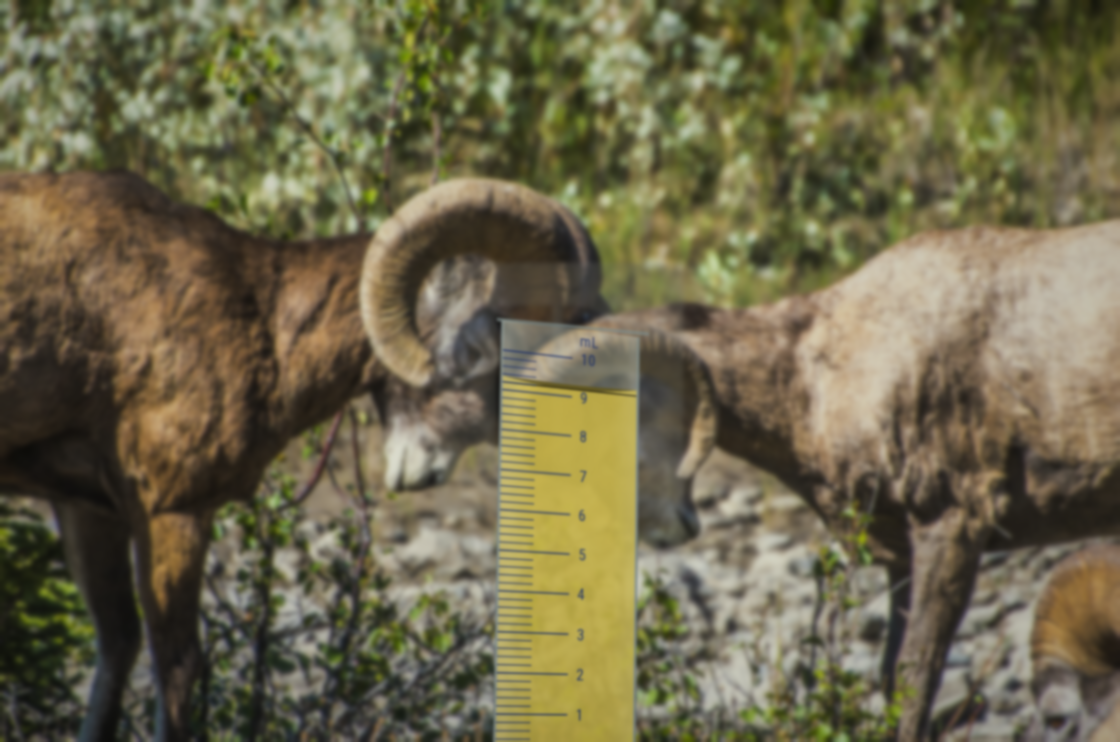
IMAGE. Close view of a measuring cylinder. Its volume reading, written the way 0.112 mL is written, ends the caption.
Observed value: 9.2 mL
